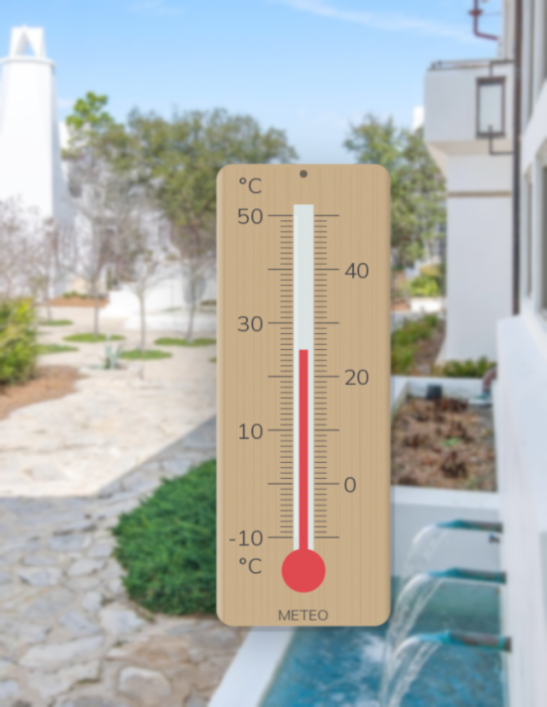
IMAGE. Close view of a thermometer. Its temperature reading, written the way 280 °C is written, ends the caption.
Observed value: 25 °C
